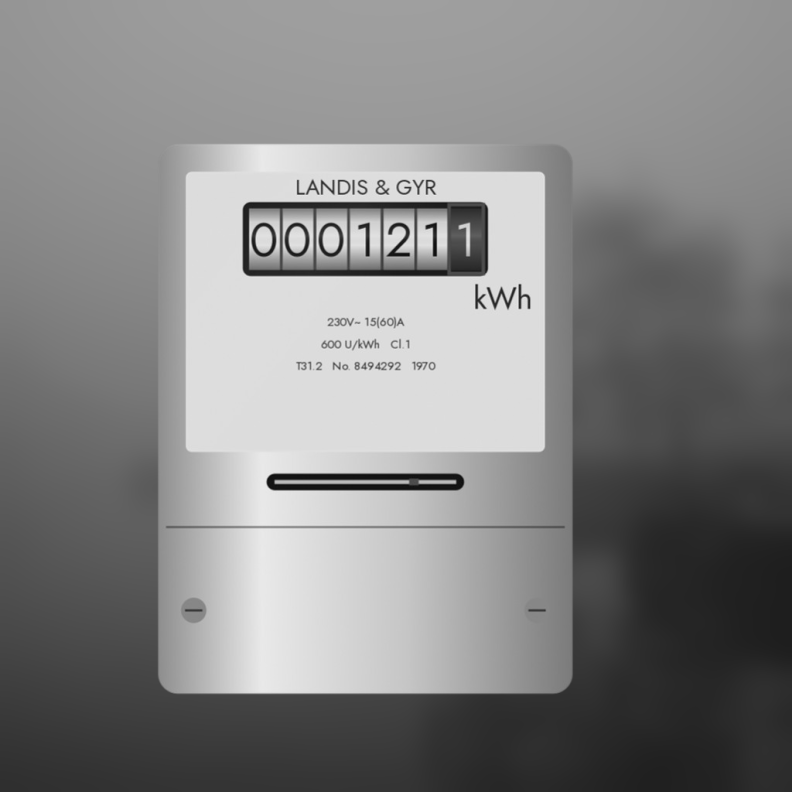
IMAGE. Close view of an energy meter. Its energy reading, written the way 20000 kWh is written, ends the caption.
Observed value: 121.1 kWh
